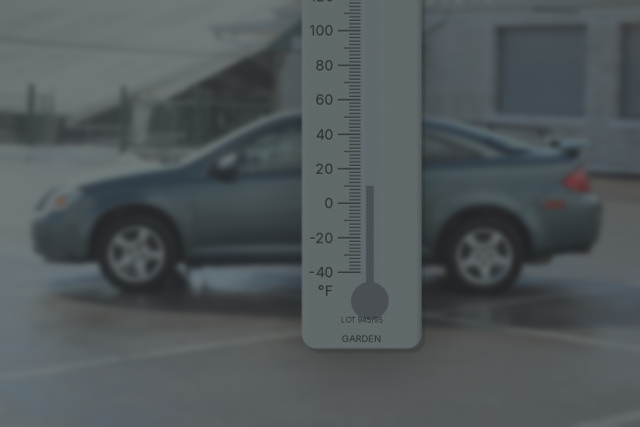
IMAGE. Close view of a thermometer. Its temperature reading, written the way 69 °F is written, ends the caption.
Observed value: 10 °F
